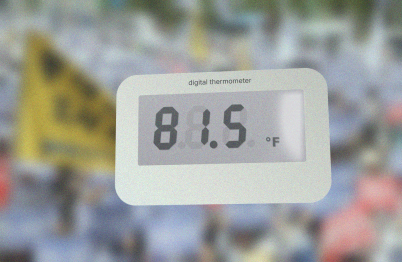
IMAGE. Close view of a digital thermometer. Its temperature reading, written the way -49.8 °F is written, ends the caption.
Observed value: 81.5 °F
